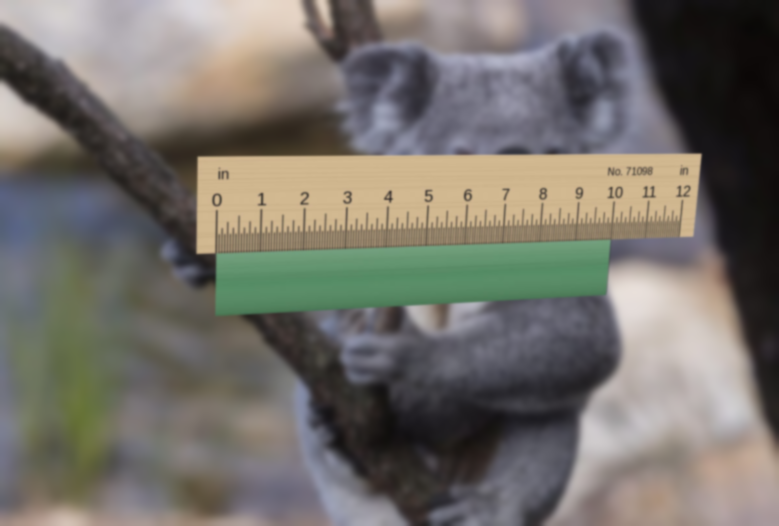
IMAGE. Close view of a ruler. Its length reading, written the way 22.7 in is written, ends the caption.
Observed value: 10 in
